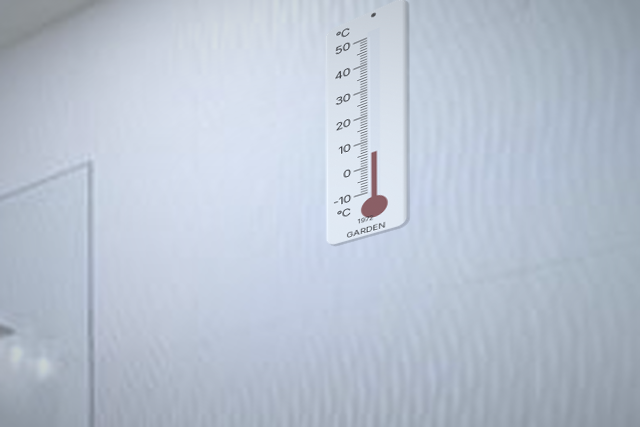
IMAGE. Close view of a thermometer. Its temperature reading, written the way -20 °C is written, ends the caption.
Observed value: 5 °C
